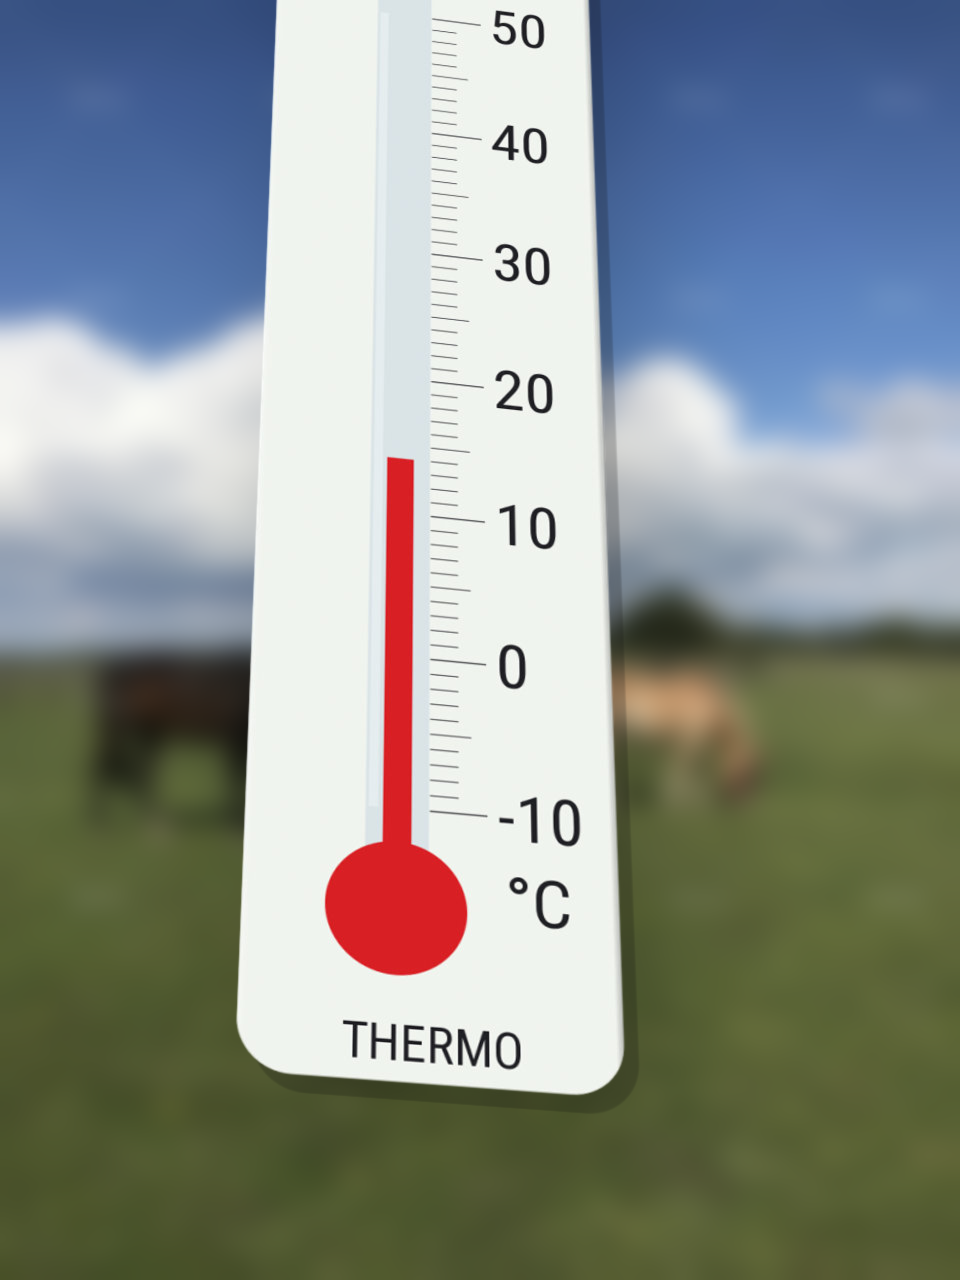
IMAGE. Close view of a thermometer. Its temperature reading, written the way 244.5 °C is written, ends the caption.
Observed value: 14 °C
